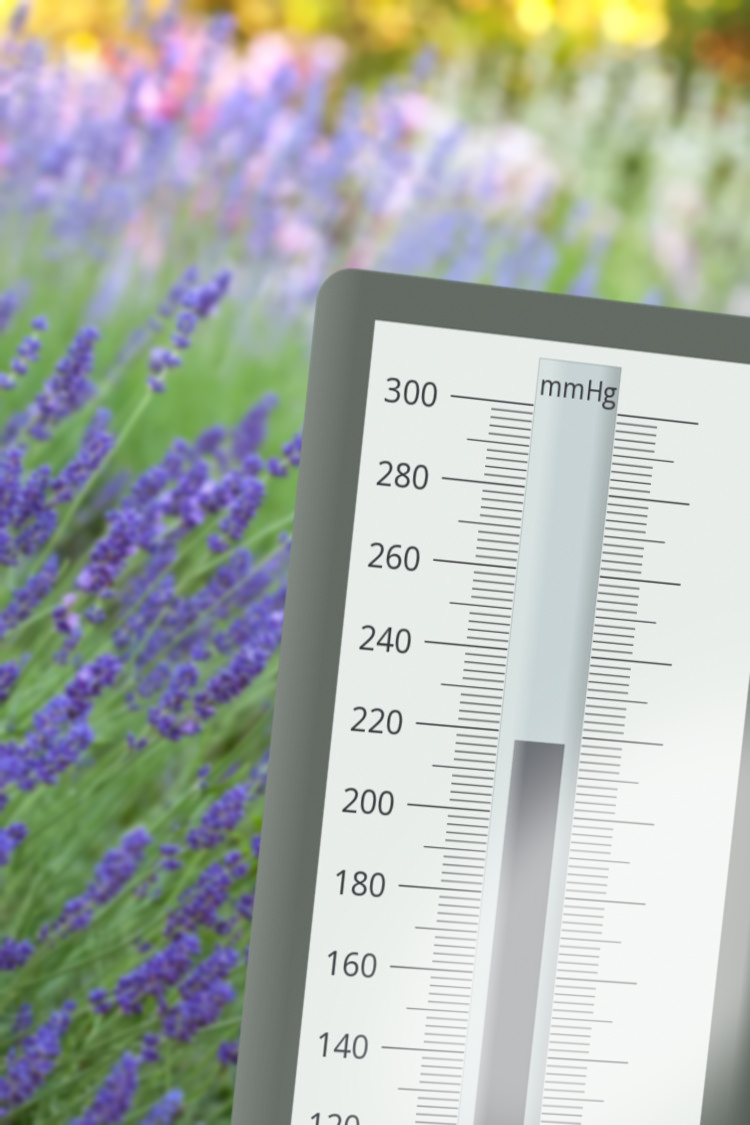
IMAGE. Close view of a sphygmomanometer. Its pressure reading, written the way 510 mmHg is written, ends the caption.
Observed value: 218 mmHg
